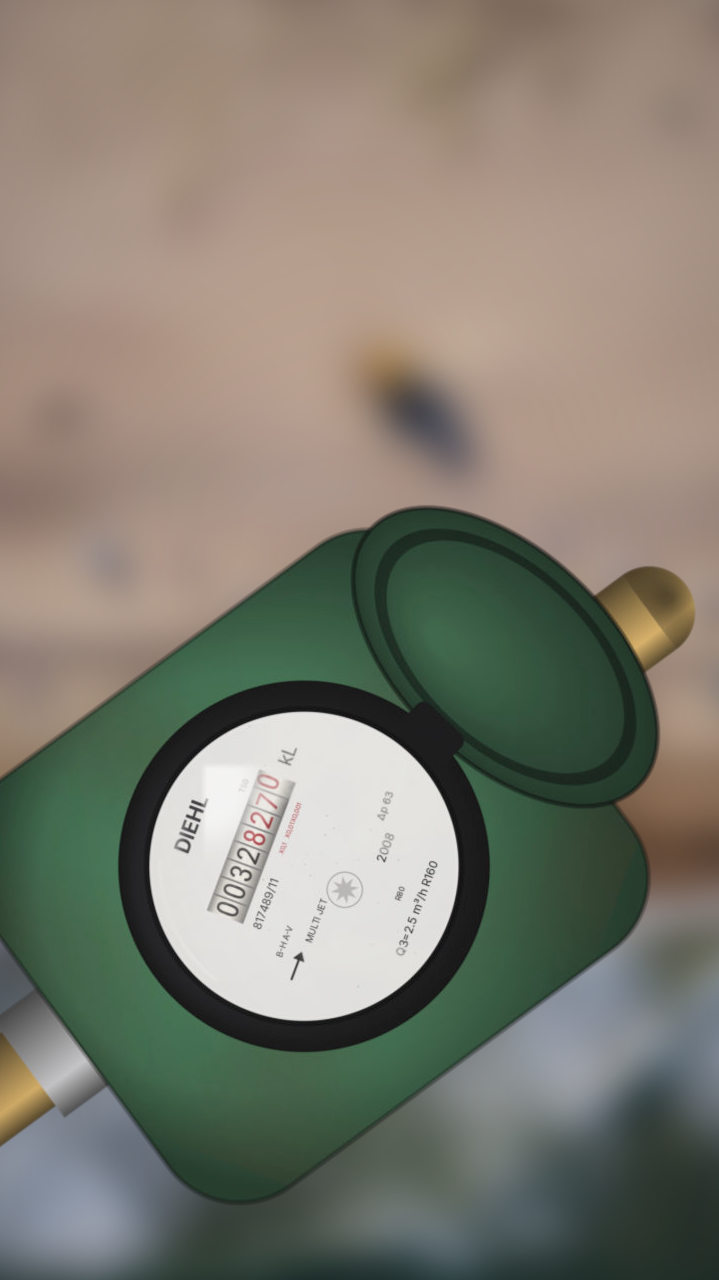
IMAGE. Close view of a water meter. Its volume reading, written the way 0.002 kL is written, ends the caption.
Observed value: 32.8270 kL
